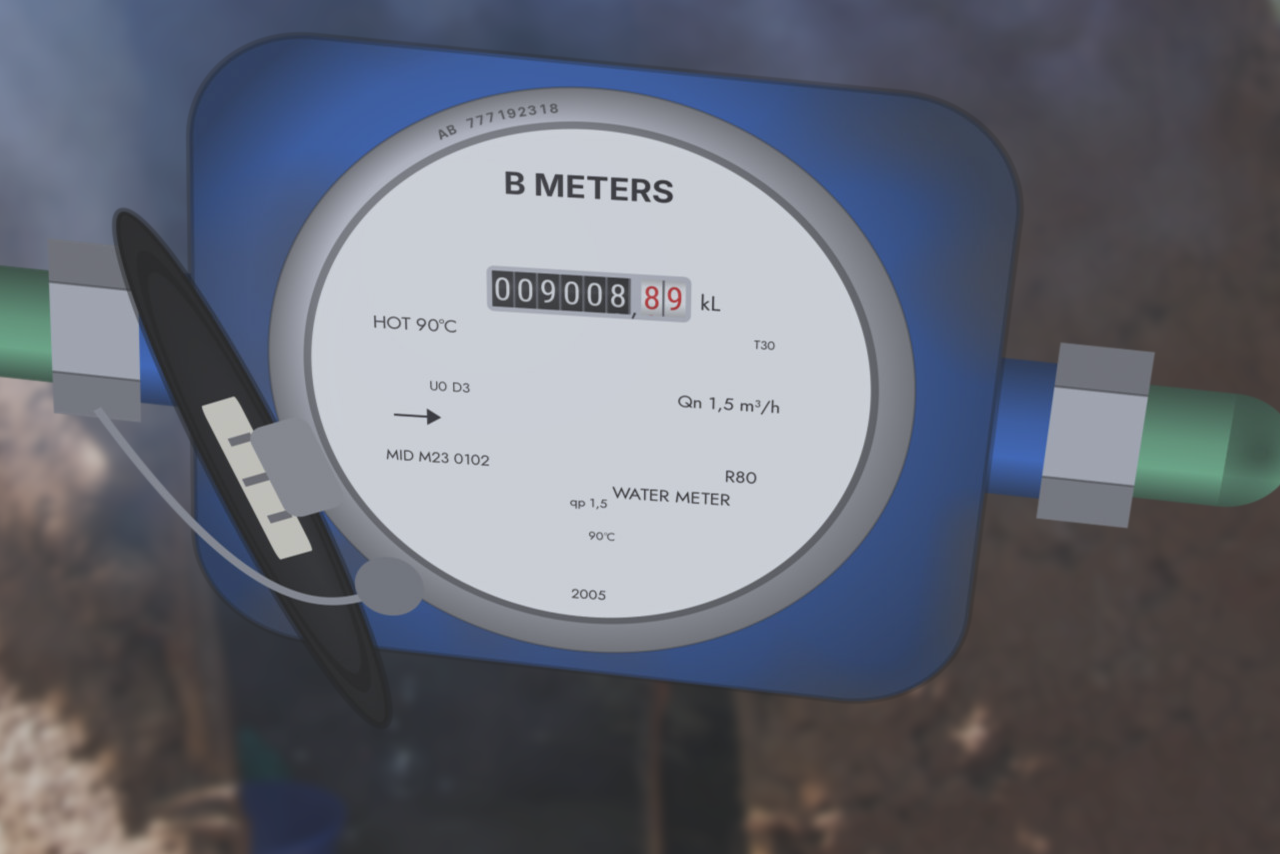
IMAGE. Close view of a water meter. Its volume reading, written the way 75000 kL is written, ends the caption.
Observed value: 9008.89 kL
